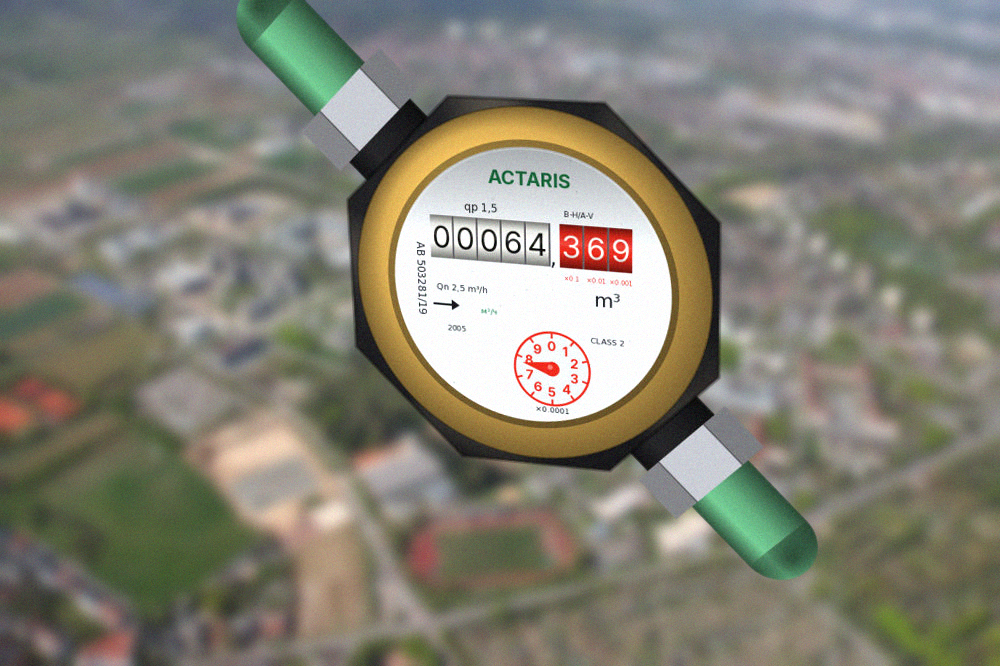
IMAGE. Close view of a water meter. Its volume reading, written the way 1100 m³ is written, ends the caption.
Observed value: 64.3697 m³
